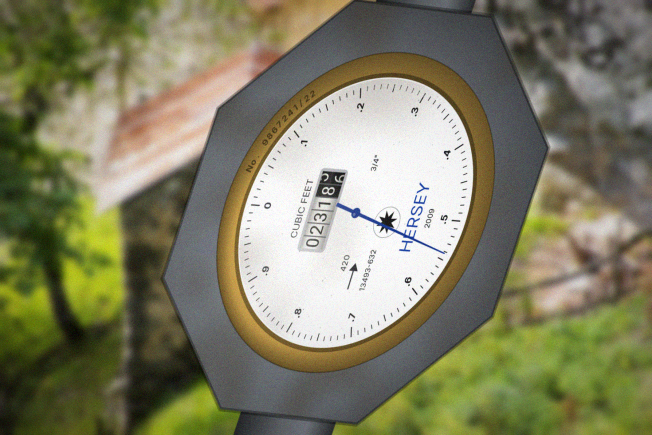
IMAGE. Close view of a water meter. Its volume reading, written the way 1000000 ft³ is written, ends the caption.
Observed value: 23185.54 ft³
